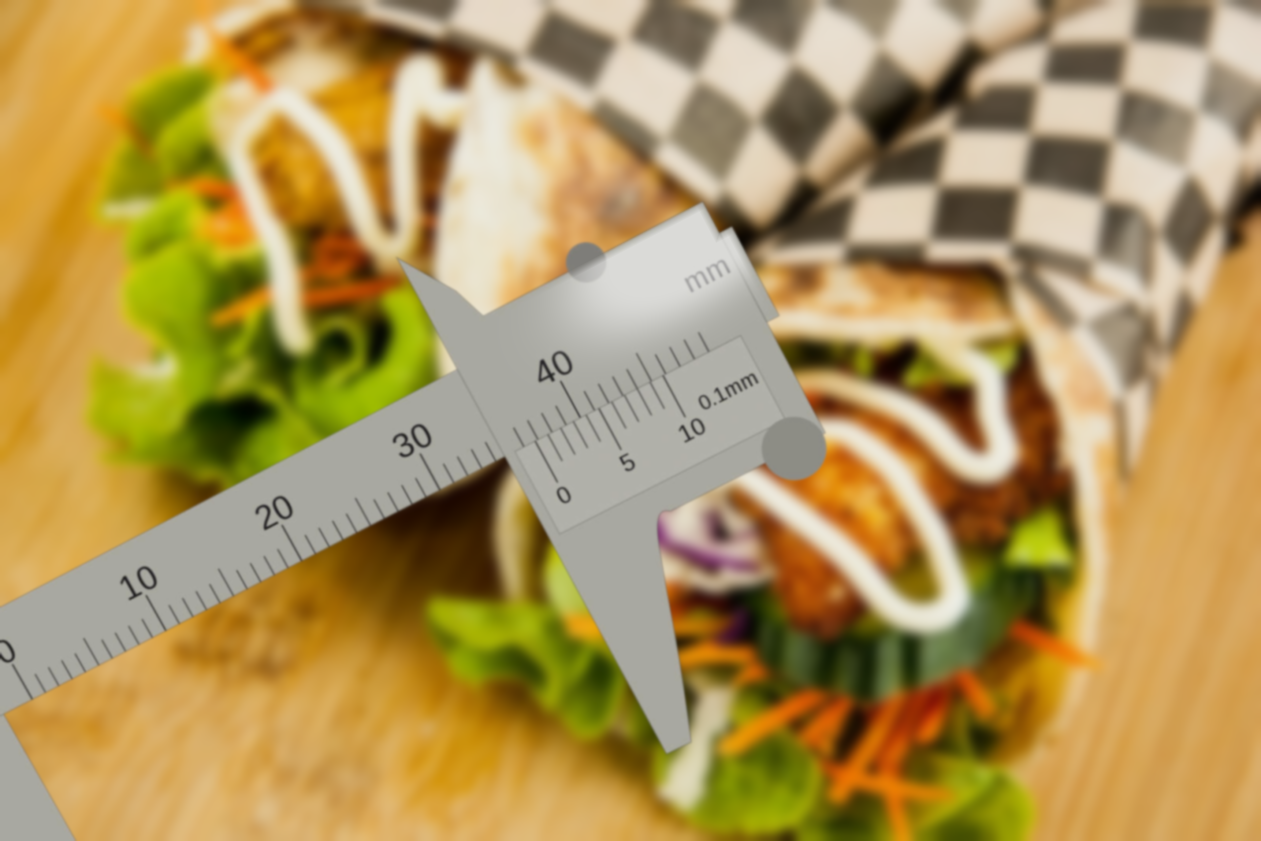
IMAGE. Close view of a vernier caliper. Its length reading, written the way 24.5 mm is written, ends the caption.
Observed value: 36.8 mm
